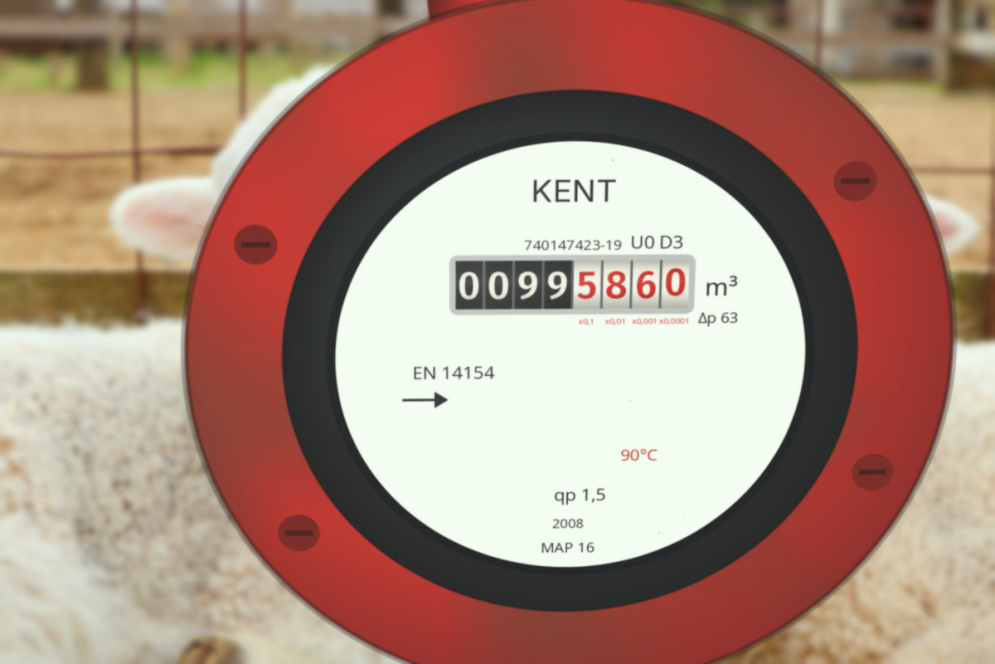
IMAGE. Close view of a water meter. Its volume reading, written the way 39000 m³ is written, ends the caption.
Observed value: 99.5860 m³
